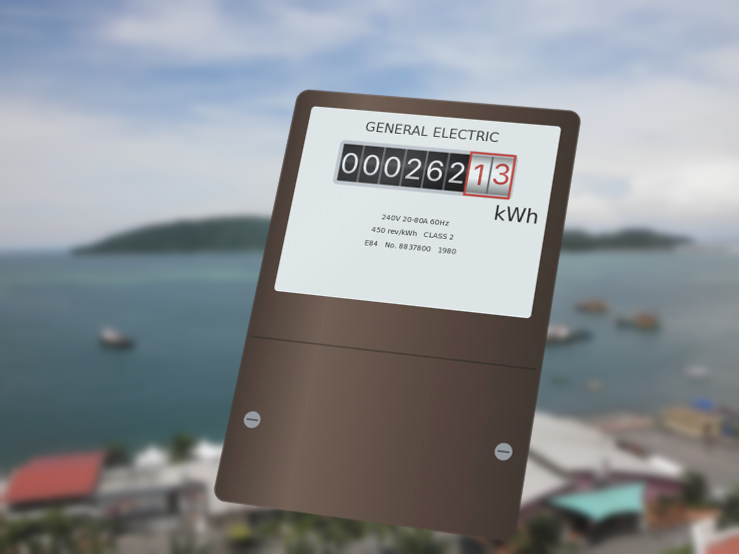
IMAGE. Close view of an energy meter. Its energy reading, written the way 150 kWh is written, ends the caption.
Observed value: 262.13 kWh
